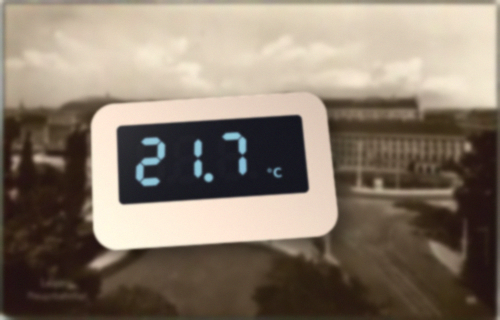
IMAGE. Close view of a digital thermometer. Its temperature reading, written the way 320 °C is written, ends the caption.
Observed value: 21.7 °C
